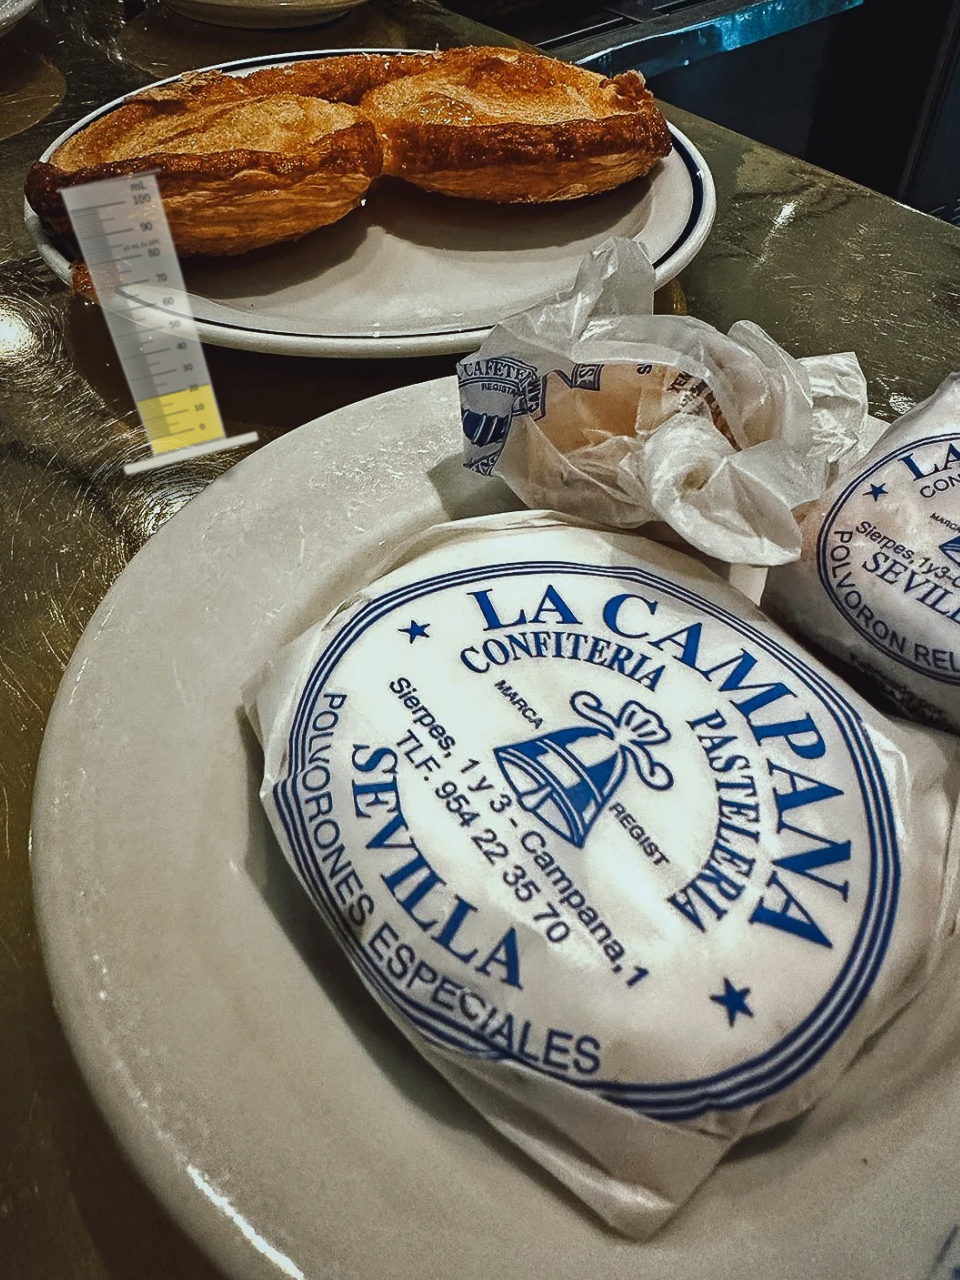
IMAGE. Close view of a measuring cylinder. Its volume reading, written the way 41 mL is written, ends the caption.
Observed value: 20 mL
